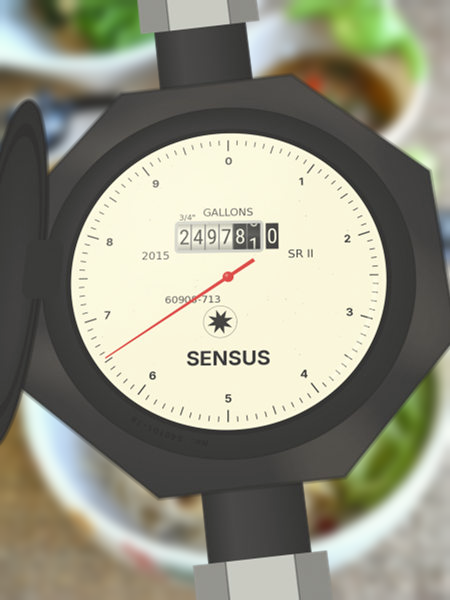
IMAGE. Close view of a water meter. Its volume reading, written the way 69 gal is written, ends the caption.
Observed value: 2497806.5 gal
